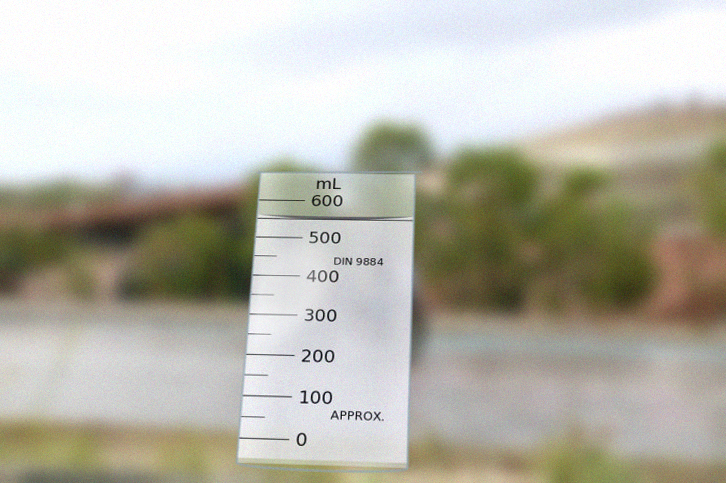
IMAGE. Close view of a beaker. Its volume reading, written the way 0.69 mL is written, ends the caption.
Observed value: 550 mL
